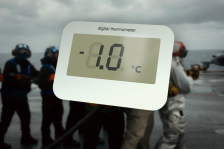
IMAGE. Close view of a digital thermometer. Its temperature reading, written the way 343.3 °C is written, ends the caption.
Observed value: -1.0 °C
